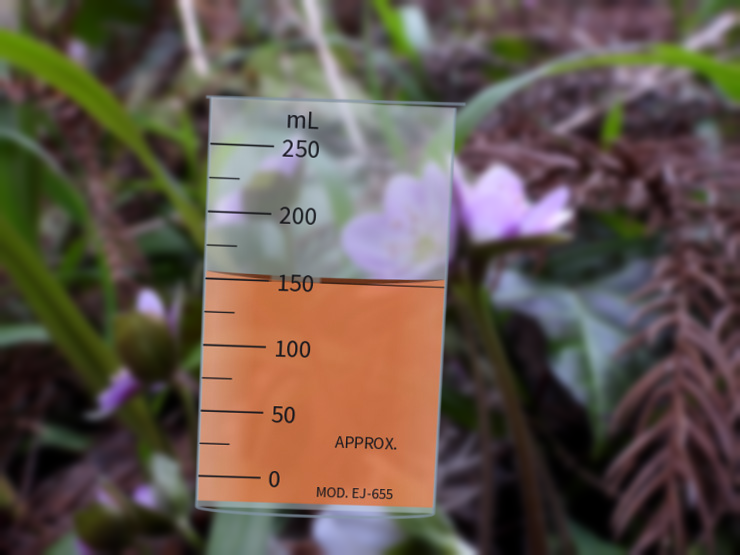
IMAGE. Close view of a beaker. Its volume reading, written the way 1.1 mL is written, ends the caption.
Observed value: 150 mL
